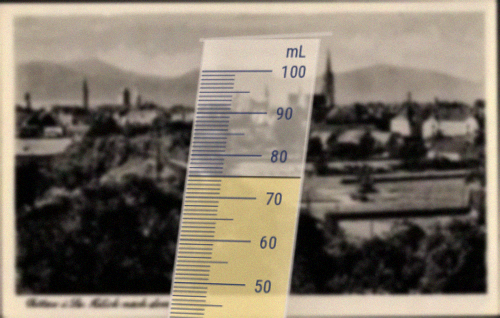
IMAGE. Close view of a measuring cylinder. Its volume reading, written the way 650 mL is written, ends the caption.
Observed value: 75 mL
